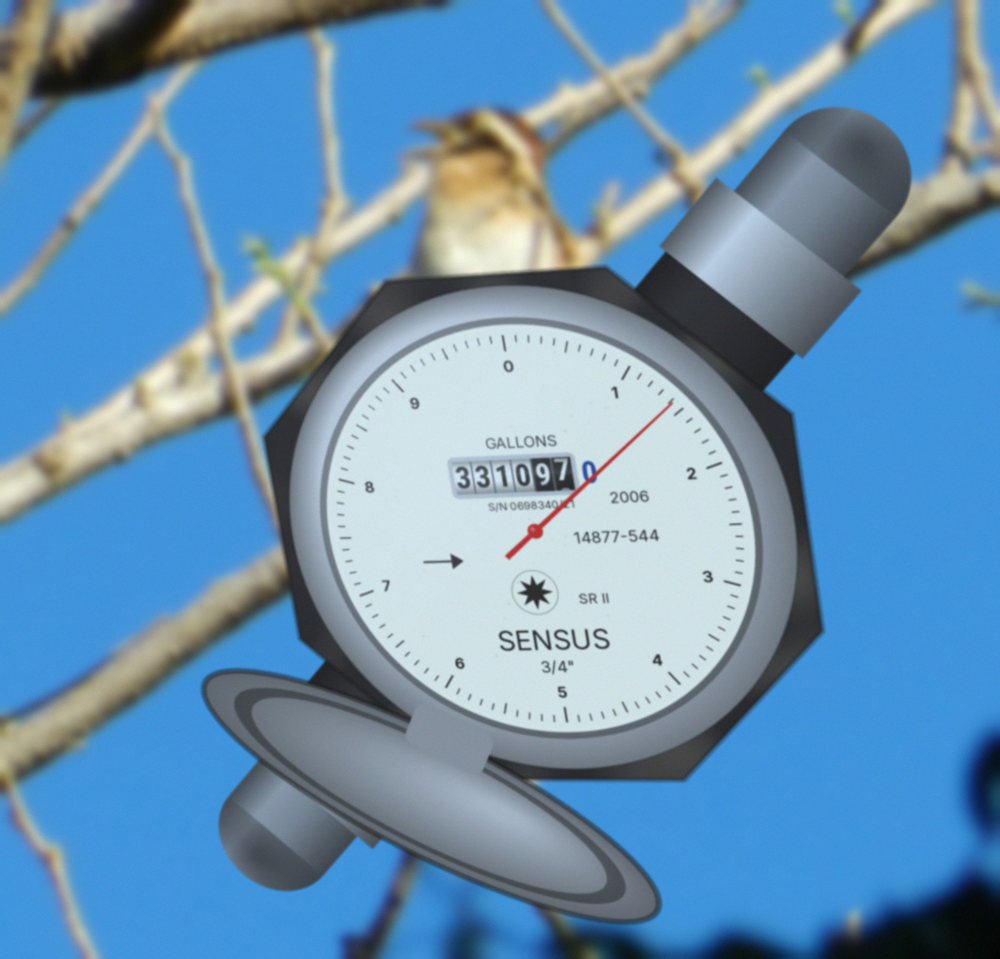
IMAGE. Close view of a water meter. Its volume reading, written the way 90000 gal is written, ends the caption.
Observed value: 3310971.4 gal
